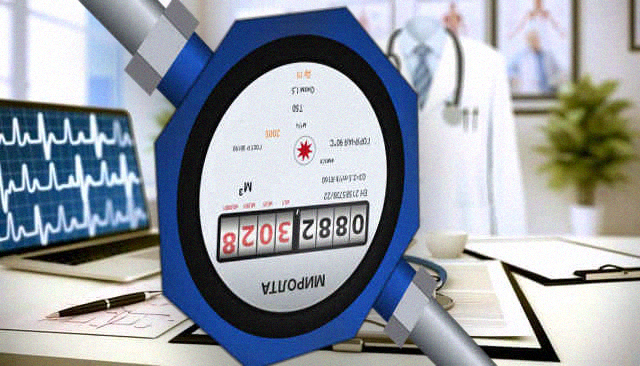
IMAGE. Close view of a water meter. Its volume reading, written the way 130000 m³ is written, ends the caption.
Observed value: 882.3028 m³
